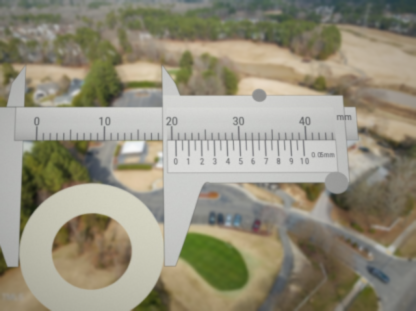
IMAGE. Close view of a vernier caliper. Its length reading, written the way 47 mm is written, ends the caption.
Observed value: 20.6 mm
